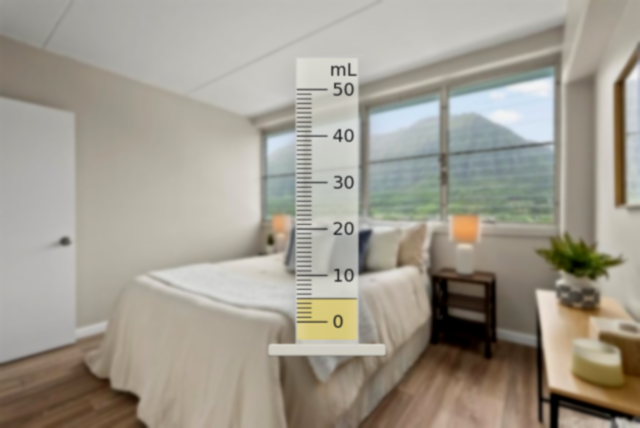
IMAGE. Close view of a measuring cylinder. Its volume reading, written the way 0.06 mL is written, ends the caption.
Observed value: 5 mL
